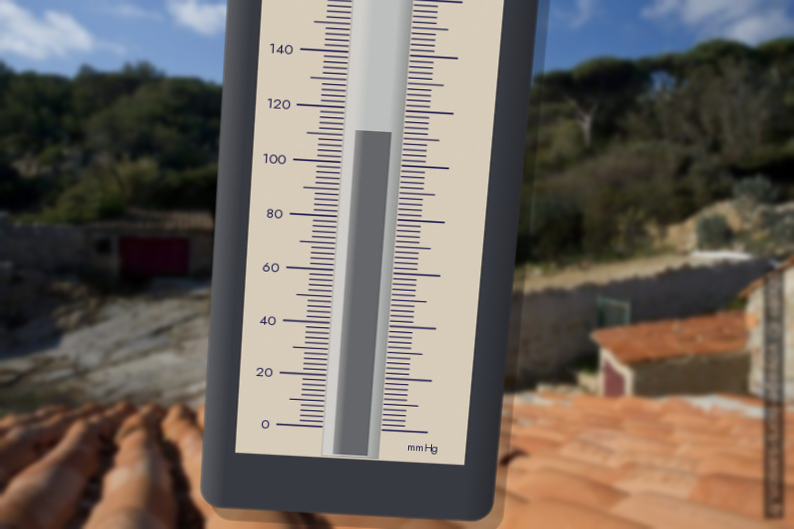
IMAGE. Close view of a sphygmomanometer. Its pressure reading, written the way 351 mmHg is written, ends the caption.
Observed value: 112 mmHg
